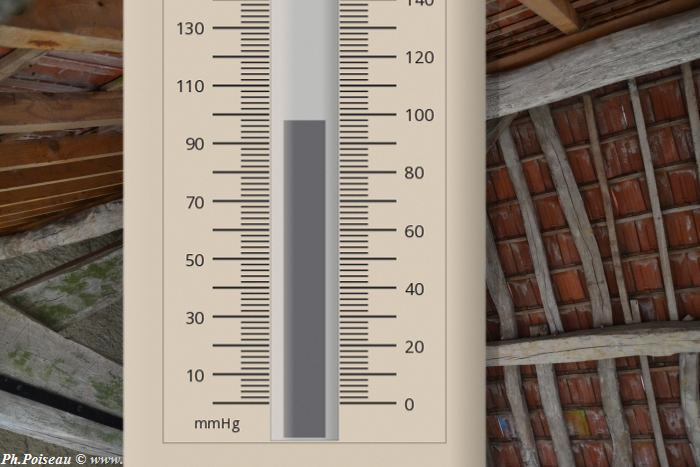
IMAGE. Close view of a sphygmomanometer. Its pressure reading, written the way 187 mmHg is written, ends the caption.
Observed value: 98 mmHg
